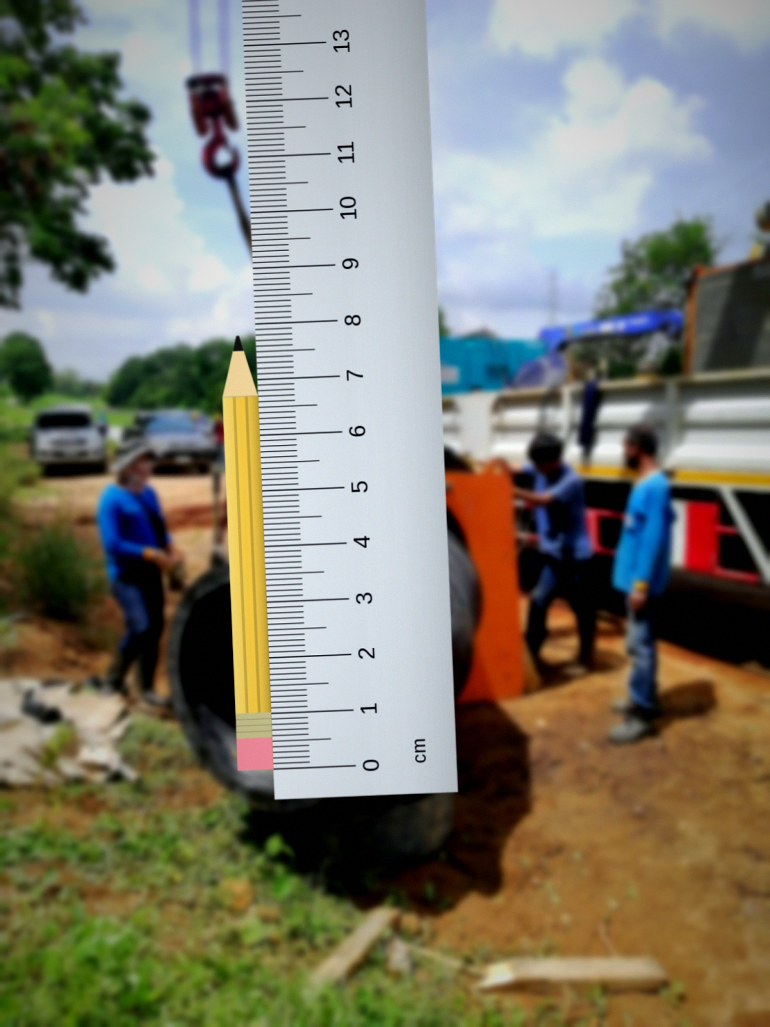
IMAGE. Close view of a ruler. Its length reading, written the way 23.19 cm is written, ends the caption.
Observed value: 7.8 cm
